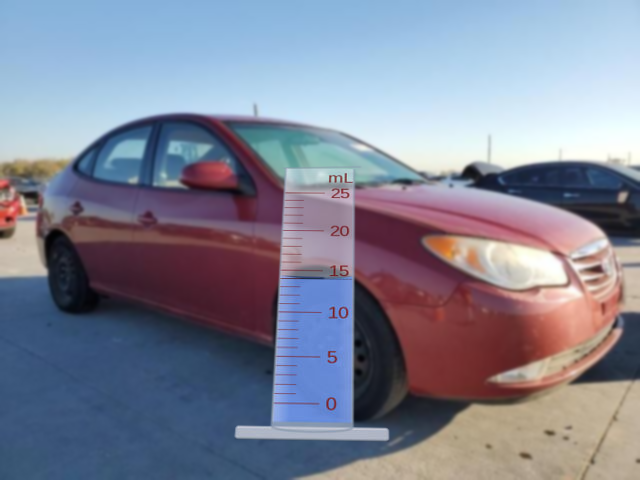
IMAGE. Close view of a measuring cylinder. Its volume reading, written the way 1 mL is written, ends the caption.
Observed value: 14 mL
